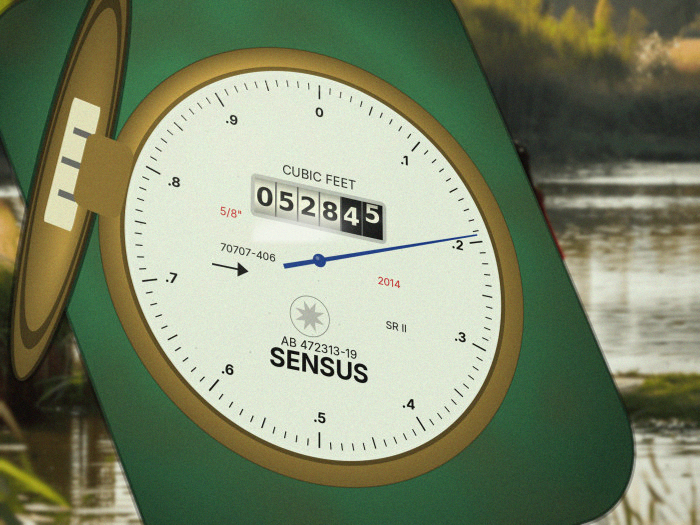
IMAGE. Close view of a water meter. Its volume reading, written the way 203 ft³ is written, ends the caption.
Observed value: 52845.19 ft³
